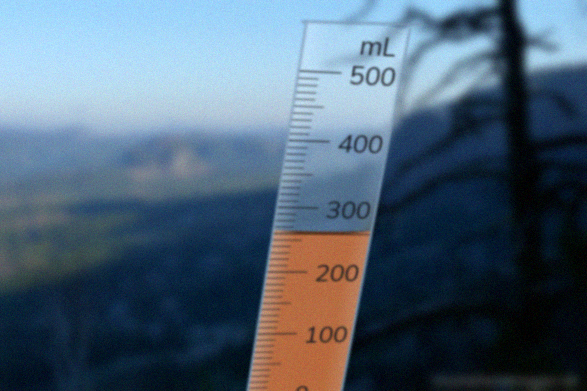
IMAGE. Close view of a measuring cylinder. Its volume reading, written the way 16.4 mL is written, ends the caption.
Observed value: 260 mL
